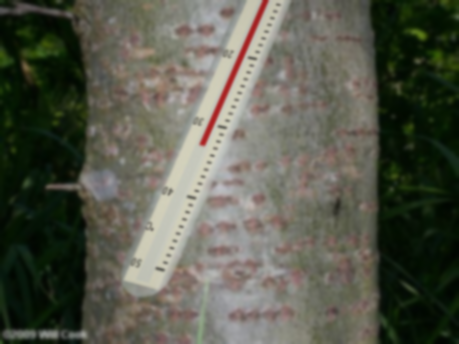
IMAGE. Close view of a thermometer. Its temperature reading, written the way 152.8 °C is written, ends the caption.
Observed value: 33 °C
